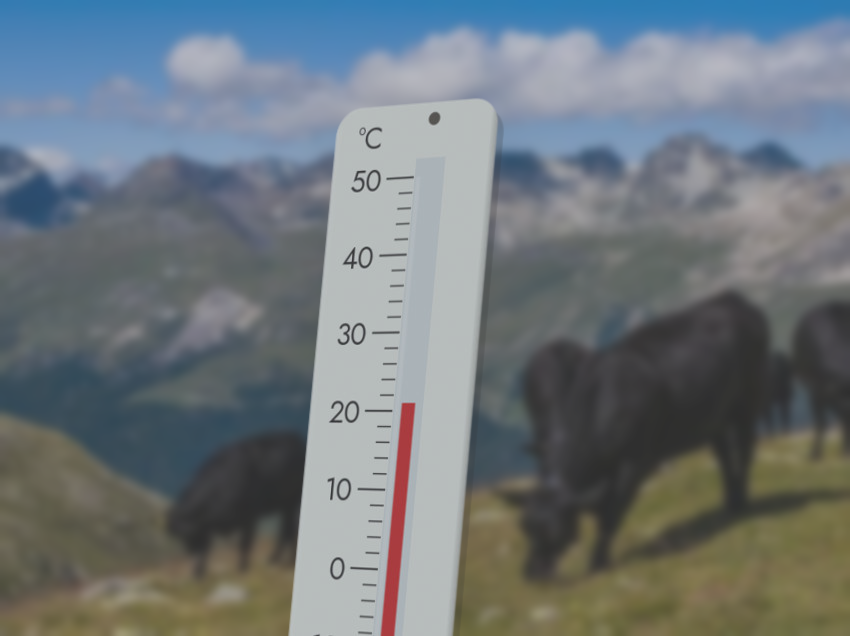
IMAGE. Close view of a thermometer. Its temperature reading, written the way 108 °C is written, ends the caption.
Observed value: 21 °C
